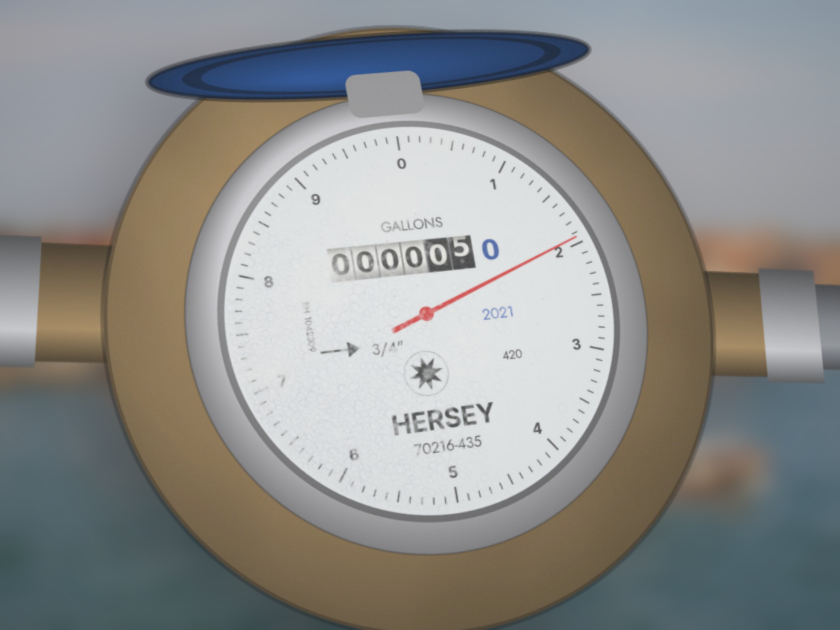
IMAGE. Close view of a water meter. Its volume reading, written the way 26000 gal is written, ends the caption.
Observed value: 51.9 gal
